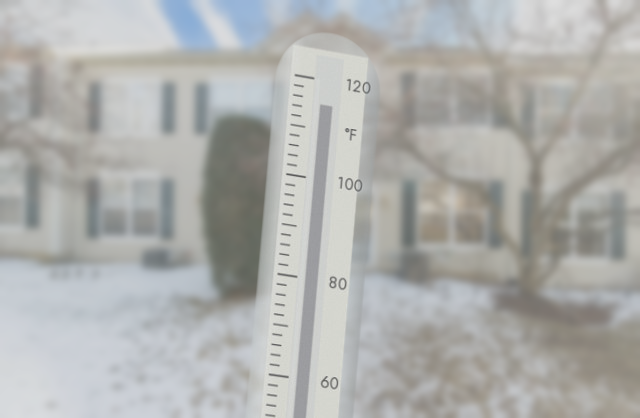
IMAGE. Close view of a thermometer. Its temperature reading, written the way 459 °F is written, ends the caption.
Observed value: 115 °F
